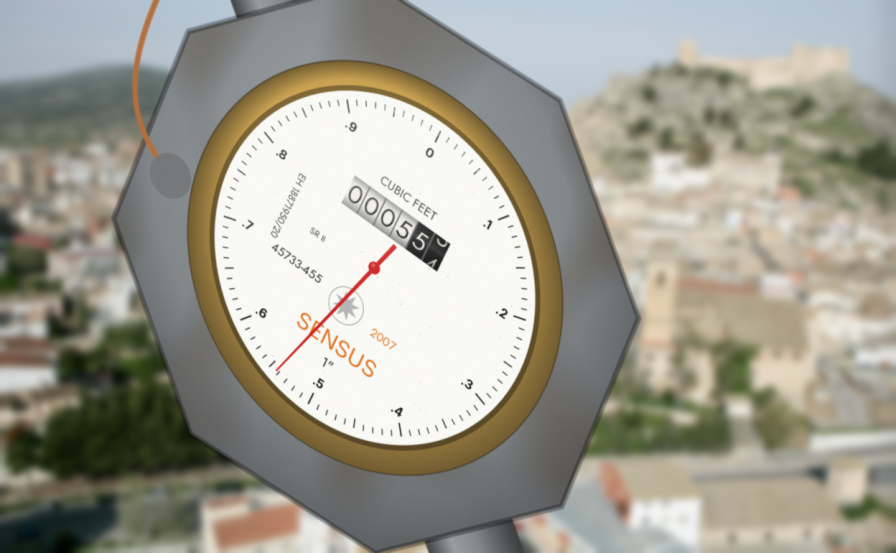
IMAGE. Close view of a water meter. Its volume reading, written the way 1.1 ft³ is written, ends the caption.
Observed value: 553.54 ft³
